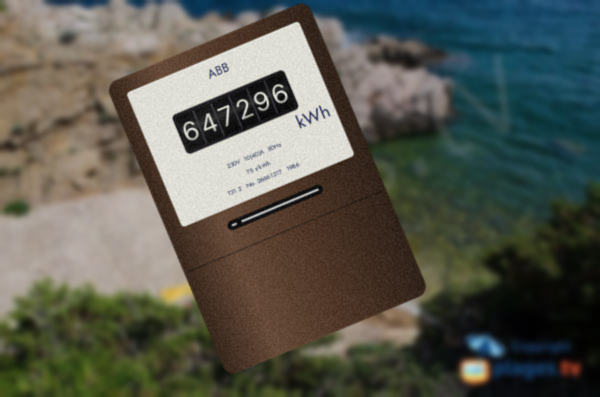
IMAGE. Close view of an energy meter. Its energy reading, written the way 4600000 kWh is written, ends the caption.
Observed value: 647296 kWh
